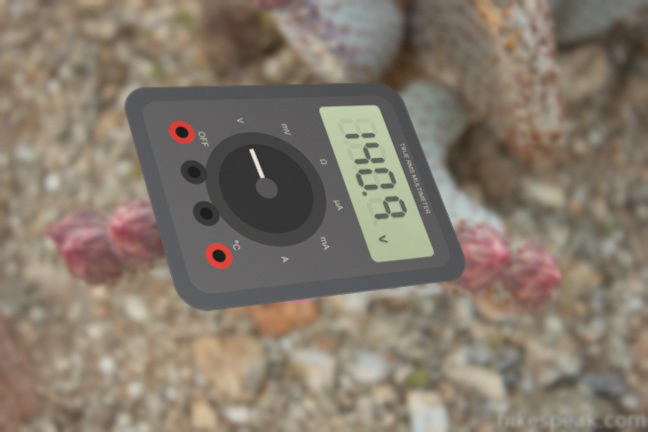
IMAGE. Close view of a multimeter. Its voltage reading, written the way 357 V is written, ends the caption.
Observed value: 140.9 V
